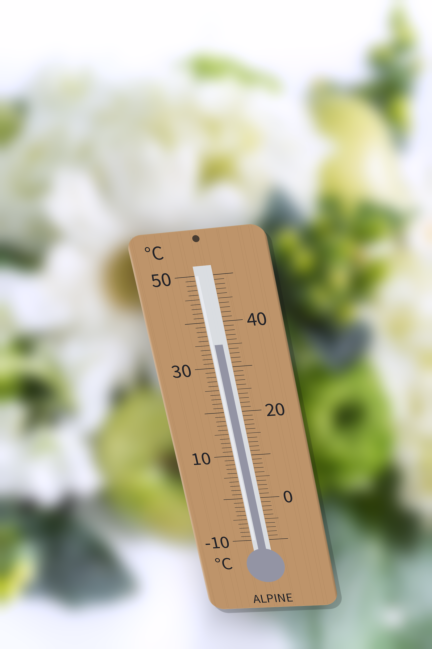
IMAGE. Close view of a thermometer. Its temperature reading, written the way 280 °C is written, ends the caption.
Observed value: 35 °C
